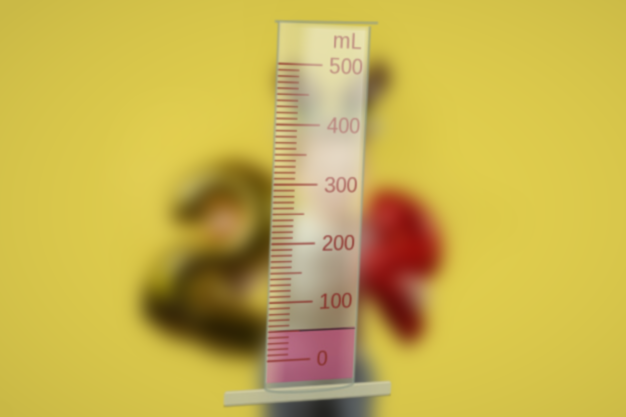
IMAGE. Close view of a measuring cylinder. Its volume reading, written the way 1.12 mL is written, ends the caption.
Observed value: 50 mL
